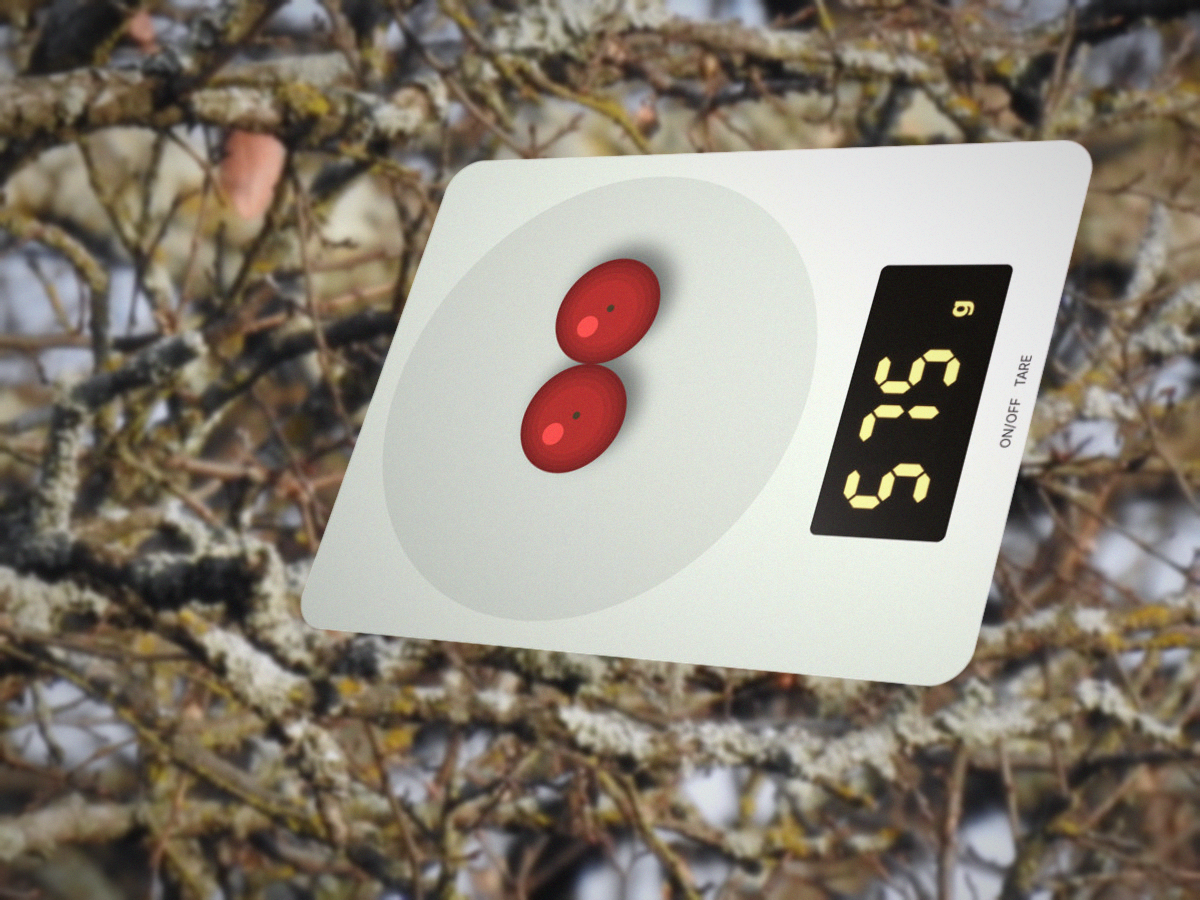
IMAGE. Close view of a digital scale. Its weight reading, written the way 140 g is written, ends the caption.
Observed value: 575 g
